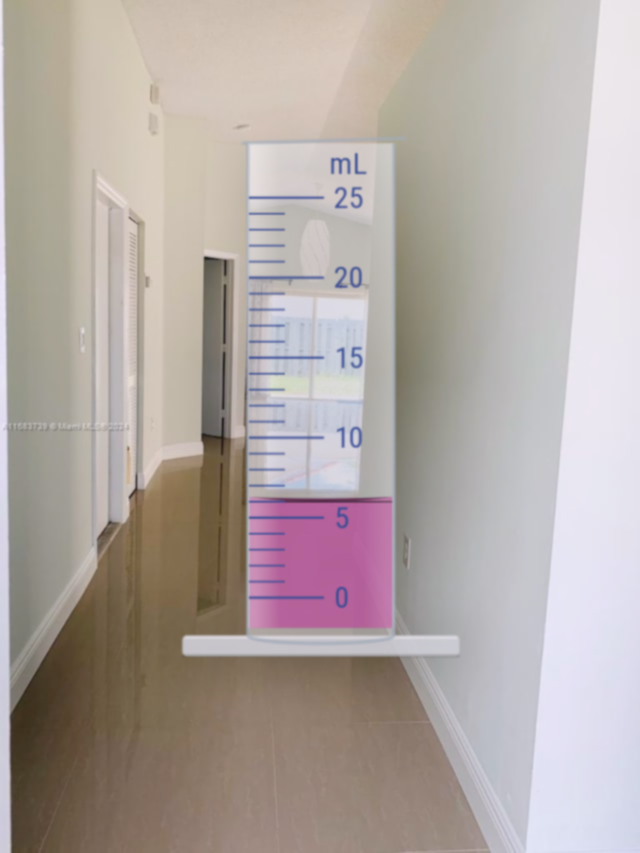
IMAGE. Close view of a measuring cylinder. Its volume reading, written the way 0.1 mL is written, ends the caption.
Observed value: 6 mL
